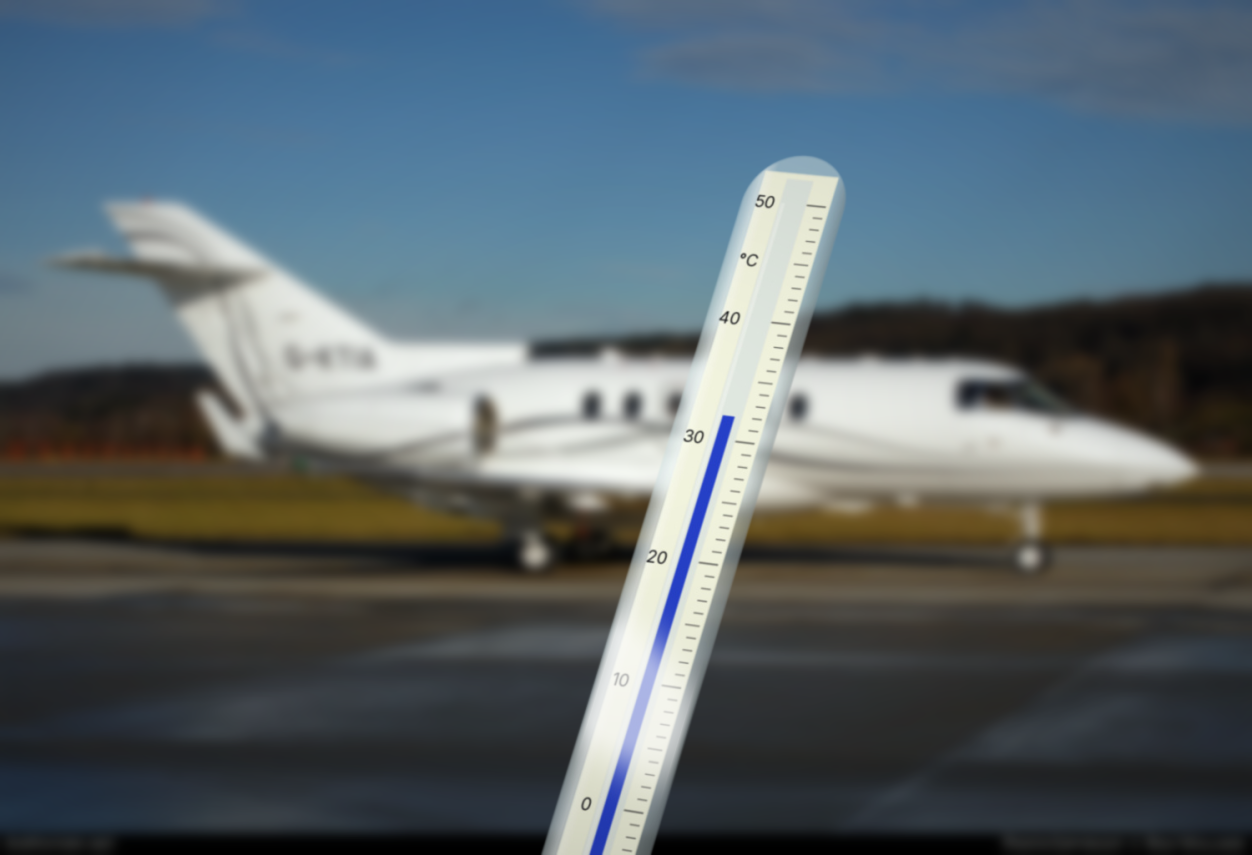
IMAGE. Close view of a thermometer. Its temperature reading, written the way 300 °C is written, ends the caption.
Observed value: 32 °C
